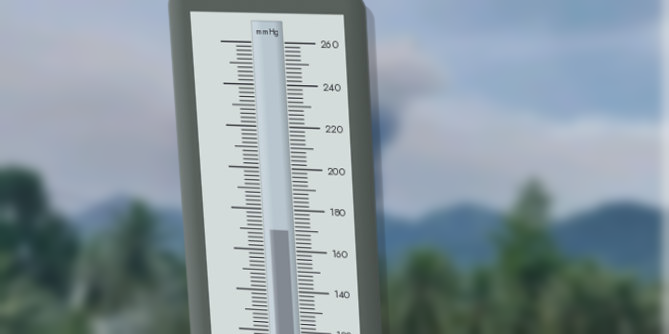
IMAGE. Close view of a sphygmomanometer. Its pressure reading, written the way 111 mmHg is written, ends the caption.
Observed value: 170 mmHg
